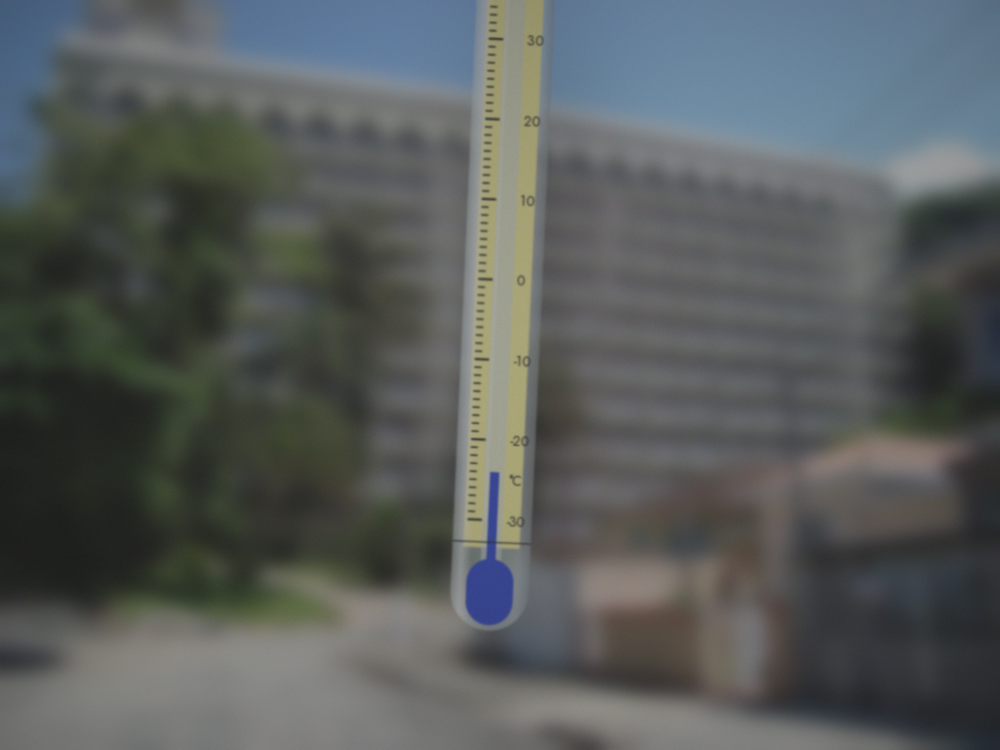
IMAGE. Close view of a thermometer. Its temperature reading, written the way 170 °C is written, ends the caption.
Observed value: -24 °C
